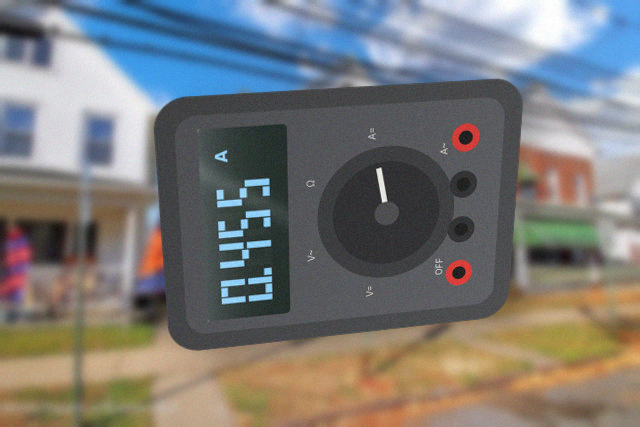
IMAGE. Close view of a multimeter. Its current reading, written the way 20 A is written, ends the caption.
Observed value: 0.455 A
